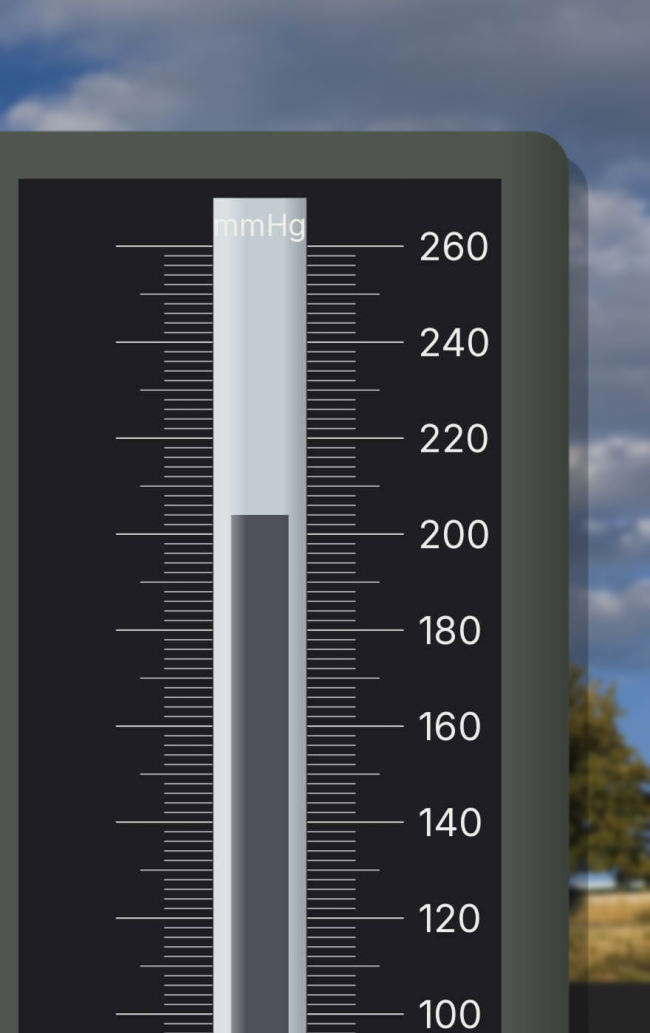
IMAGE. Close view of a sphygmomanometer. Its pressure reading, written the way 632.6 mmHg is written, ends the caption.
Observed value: 204 mmHg
